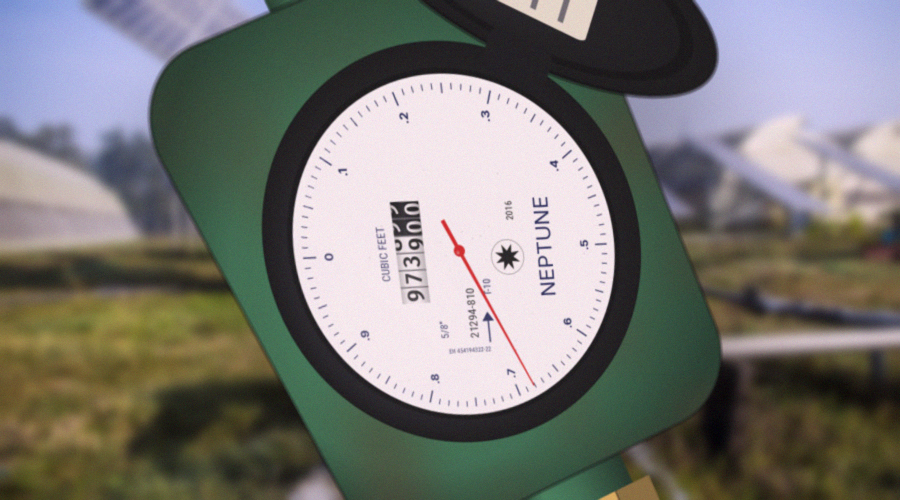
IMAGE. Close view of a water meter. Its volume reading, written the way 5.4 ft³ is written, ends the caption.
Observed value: 973899.68 ft³
